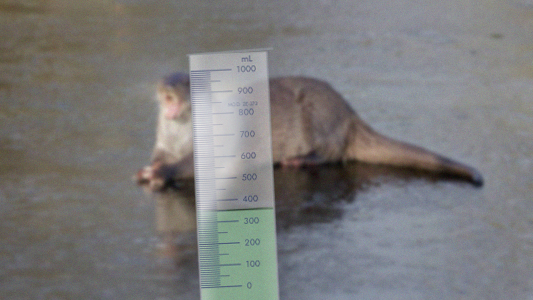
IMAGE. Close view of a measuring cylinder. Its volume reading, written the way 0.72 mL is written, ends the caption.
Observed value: 350 mL
